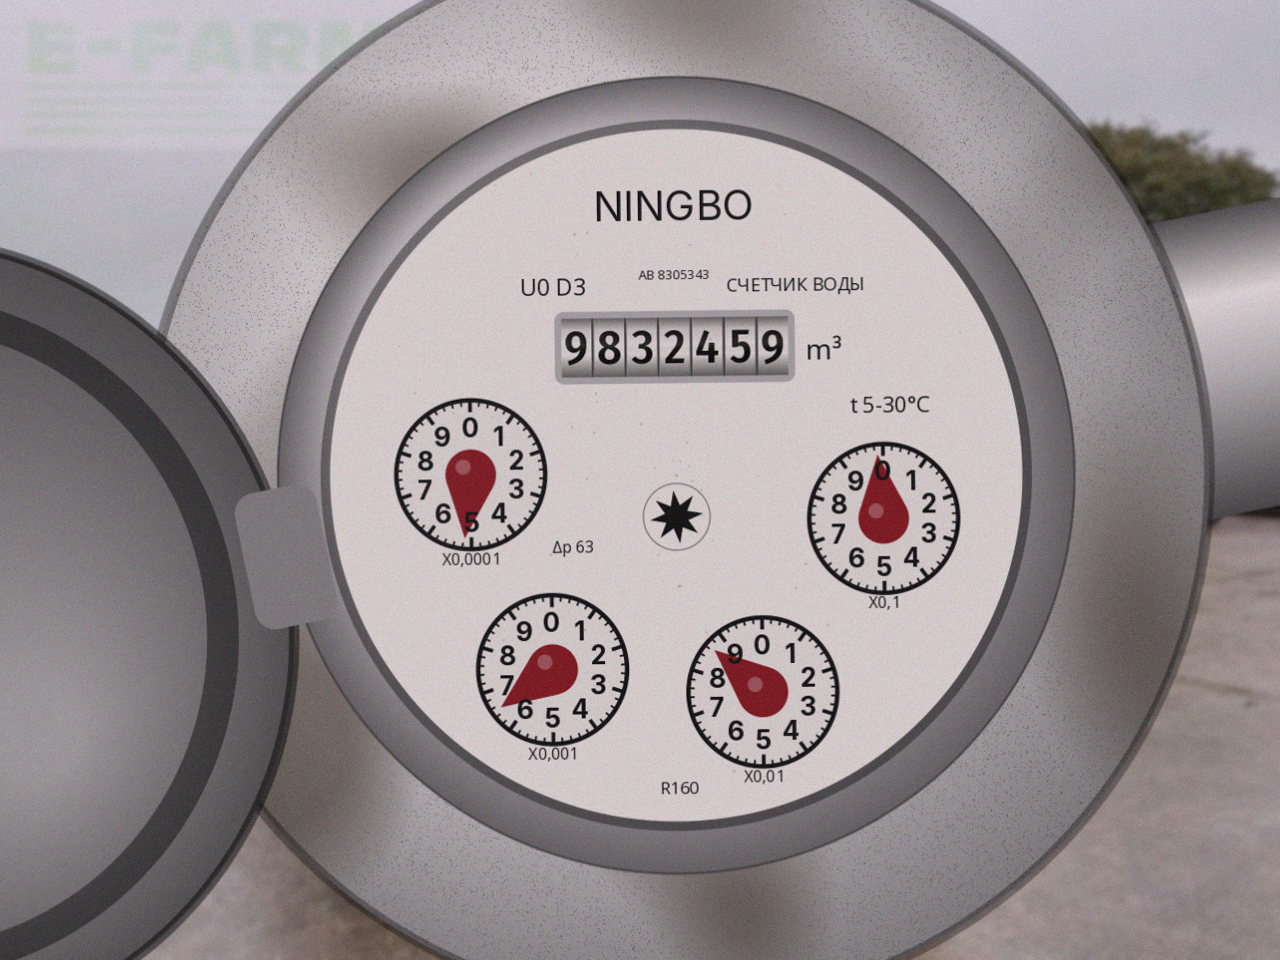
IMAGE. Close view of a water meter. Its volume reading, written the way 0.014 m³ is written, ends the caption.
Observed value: 9832458.9865 m³
